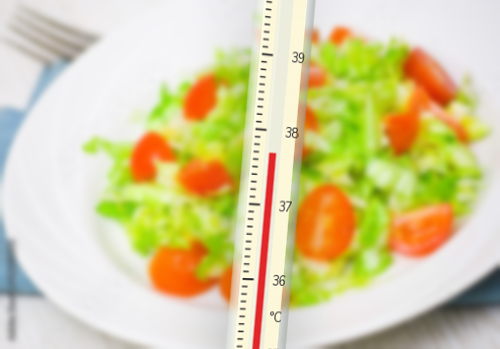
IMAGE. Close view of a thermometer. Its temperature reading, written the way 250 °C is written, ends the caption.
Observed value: 37.7 °C
